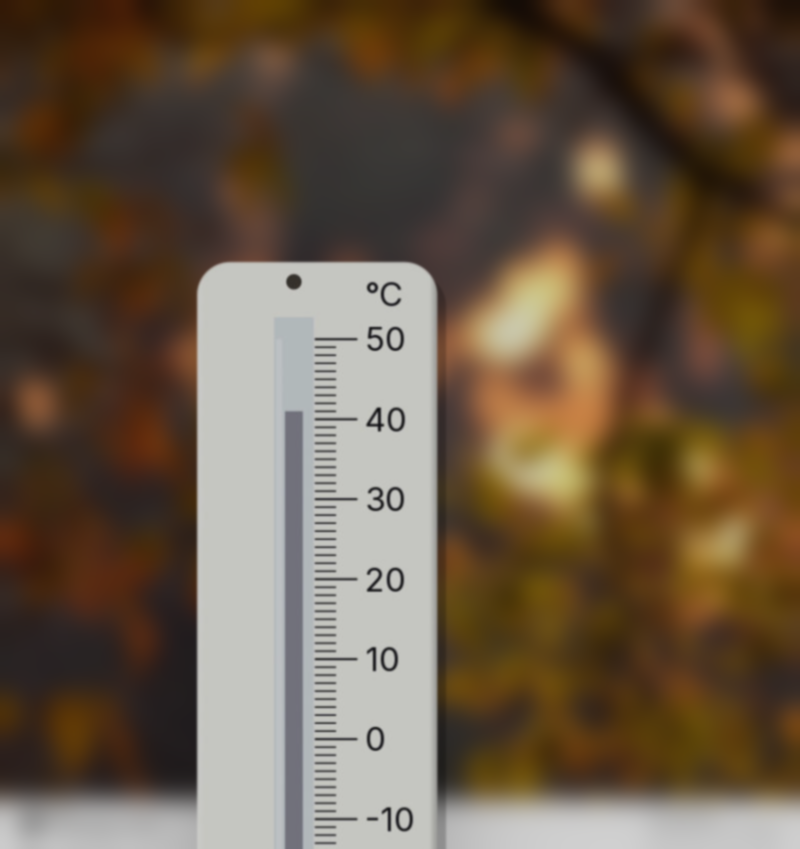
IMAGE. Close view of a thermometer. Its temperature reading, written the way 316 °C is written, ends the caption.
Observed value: 41 °C
